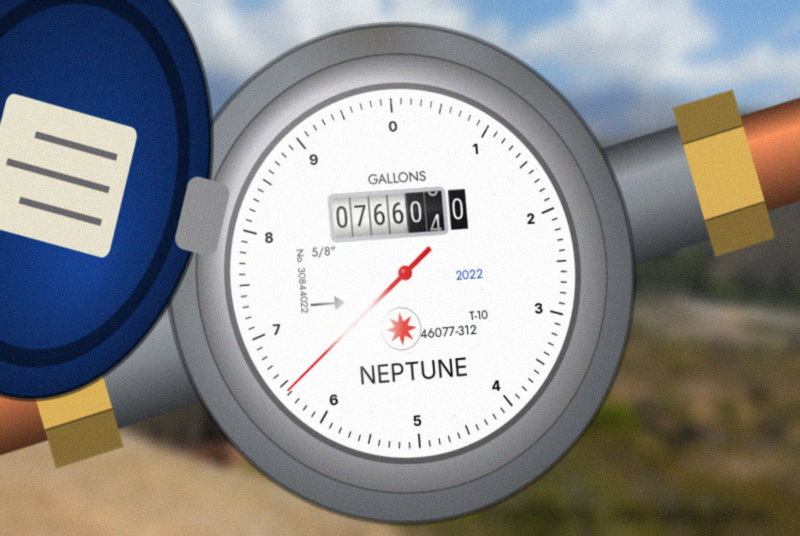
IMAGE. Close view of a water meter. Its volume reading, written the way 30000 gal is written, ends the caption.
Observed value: 766036.4 gal
